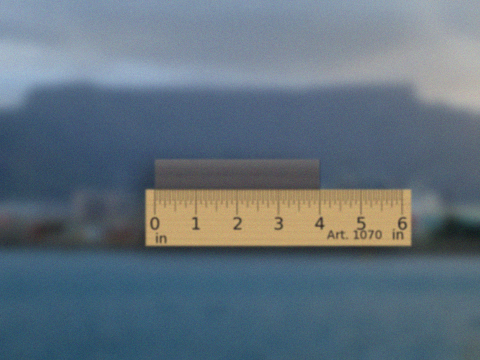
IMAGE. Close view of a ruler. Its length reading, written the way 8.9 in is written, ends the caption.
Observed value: 4 in
